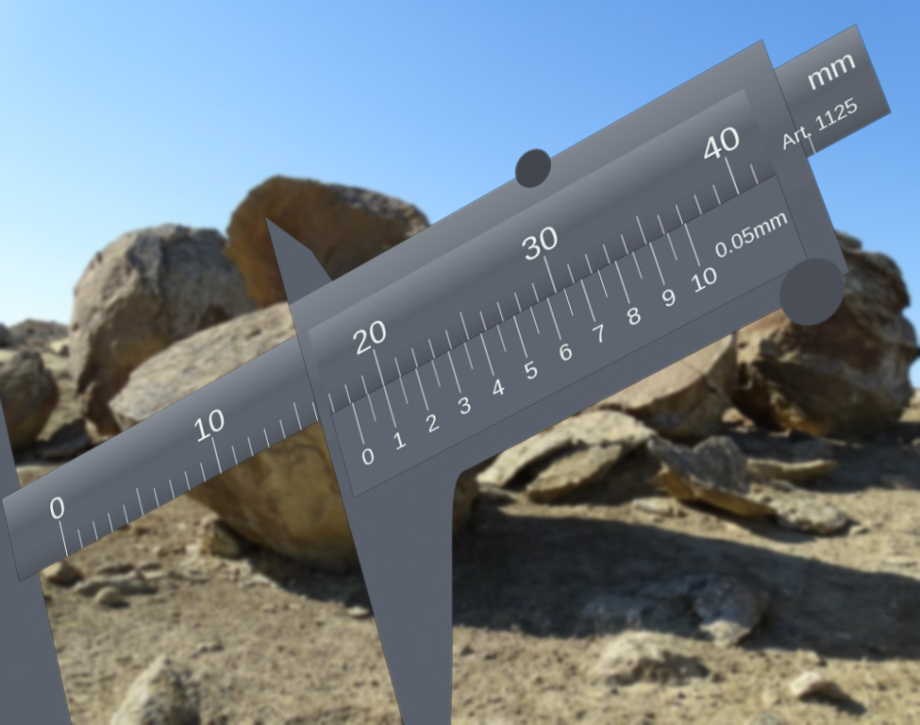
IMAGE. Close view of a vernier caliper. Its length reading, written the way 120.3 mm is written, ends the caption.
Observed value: 18.1 mm
